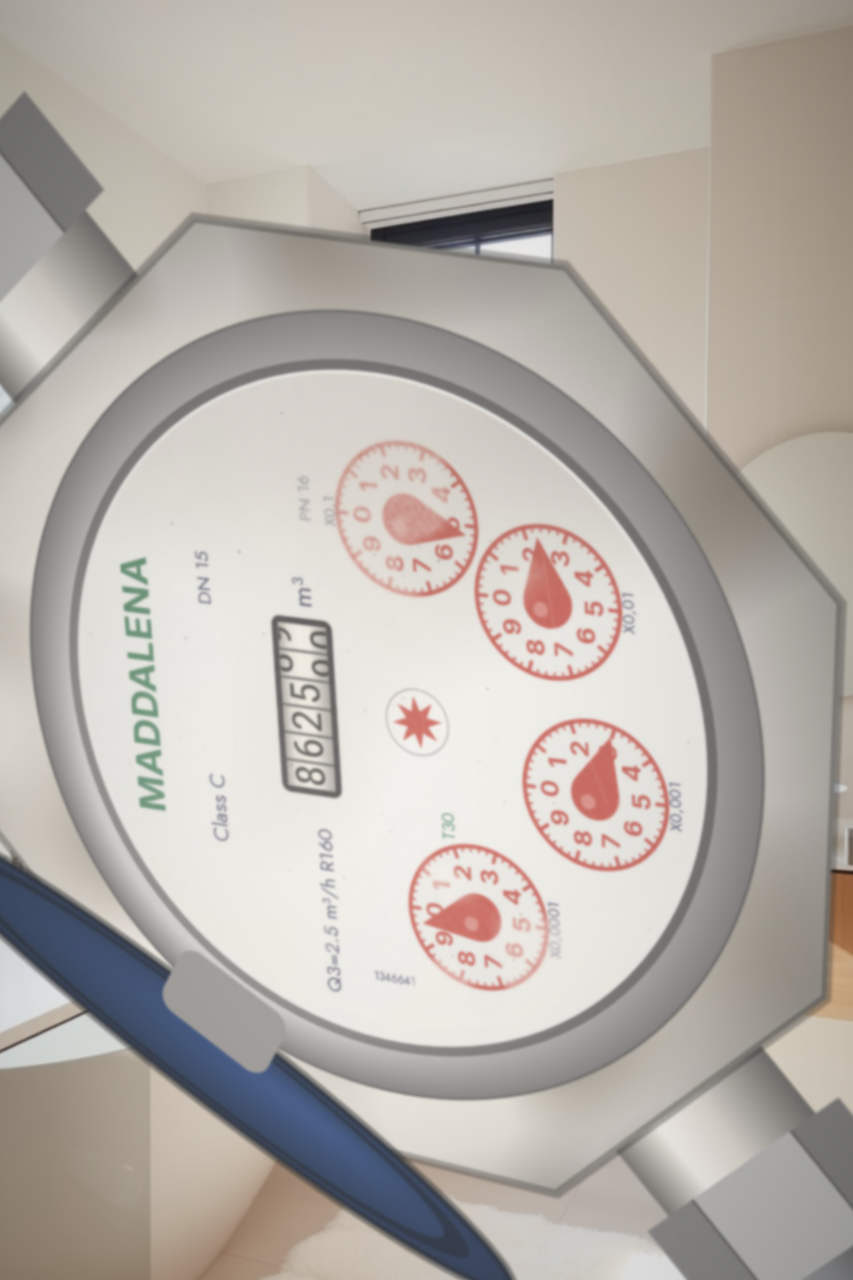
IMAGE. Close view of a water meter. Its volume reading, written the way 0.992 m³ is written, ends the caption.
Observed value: 862589.5229 m³
